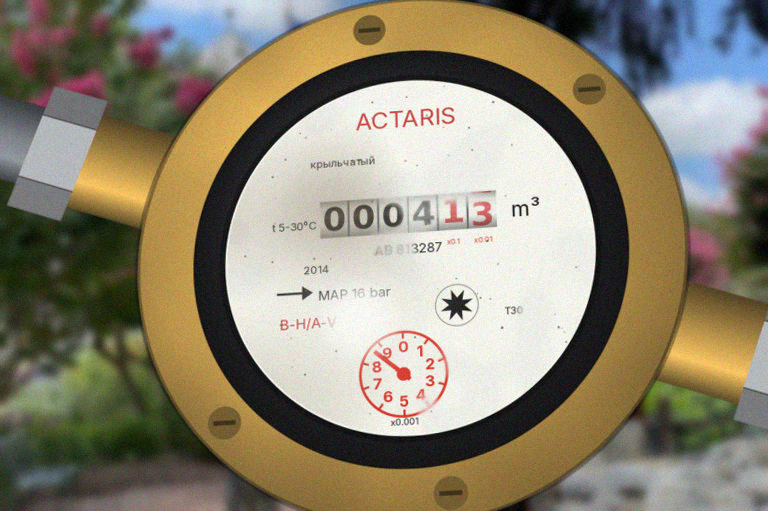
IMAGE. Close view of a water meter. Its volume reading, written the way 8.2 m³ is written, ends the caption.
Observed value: 4.128 m³
